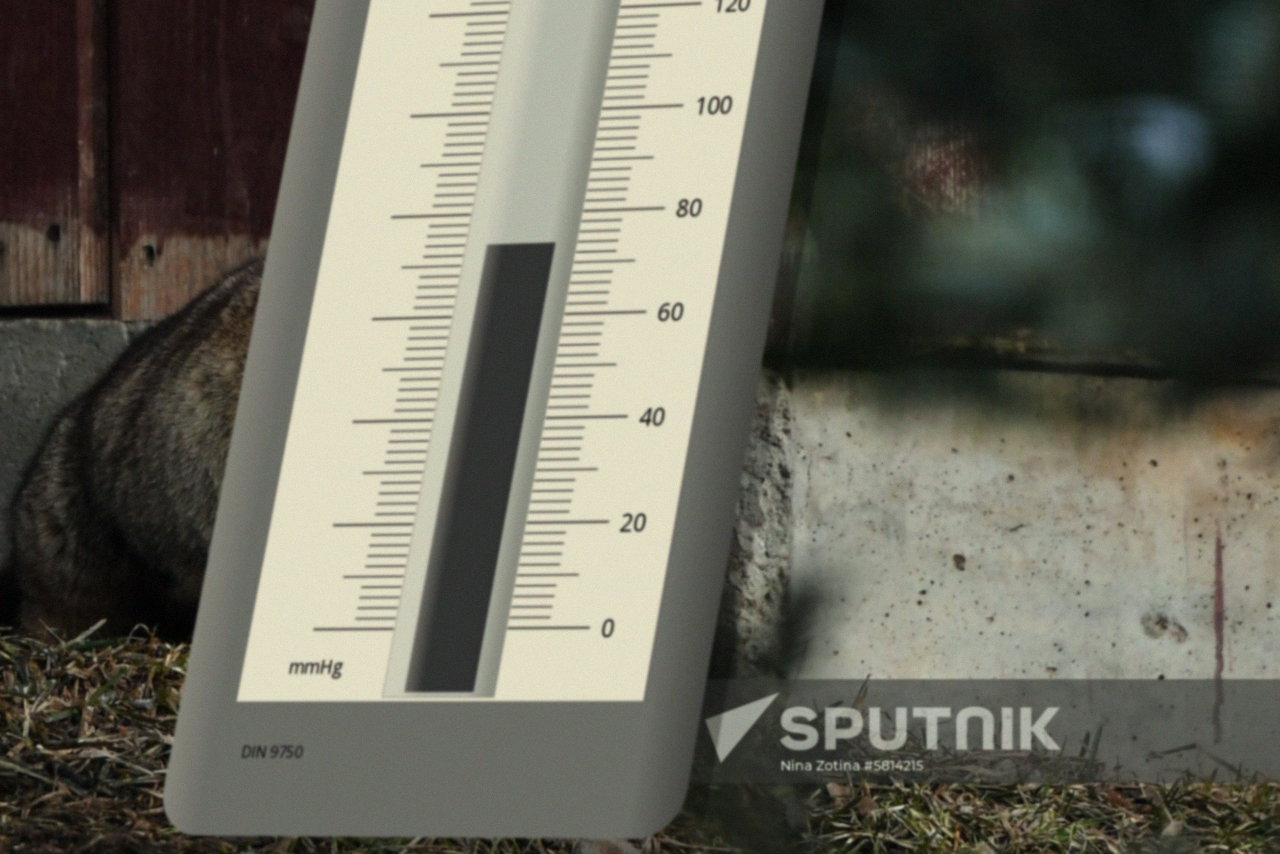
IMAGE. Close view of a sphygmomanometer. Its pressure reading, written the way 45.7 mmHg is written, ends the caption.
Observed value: 74 mmHg
